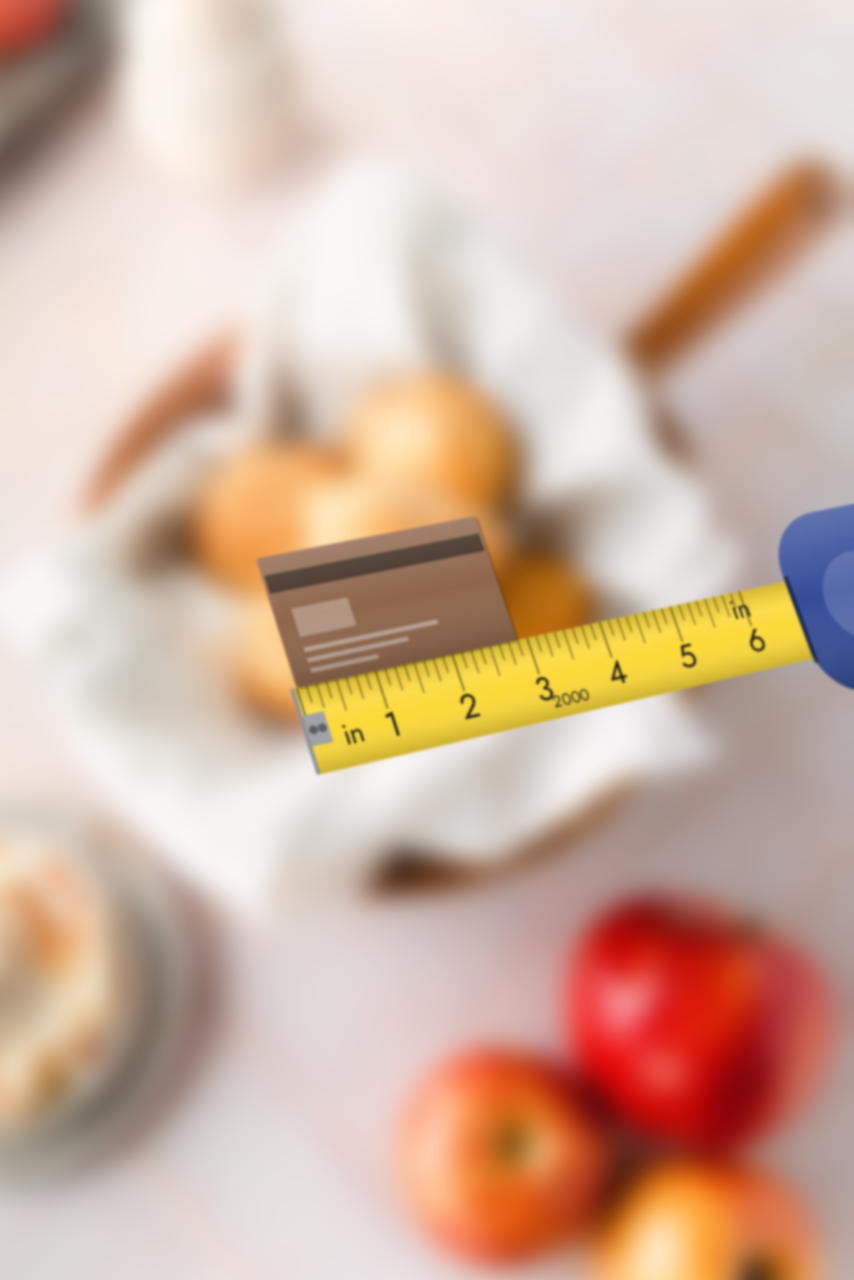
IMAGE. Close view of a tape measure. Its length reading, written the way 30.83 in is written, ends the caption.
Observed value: 2.875 in
